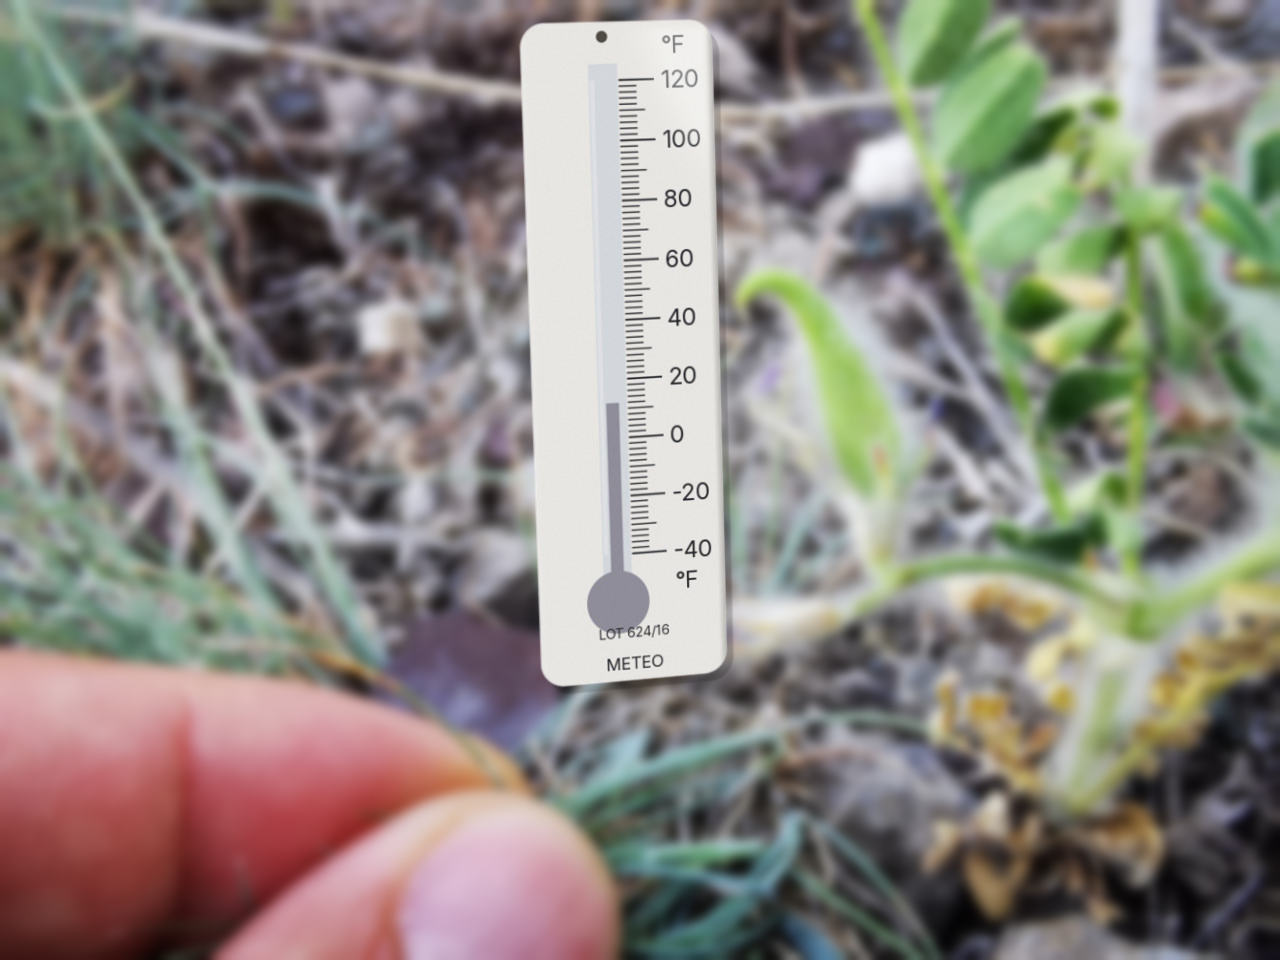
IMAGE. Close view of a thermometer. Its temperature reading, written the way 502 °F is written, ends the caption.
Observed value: 12 °F
